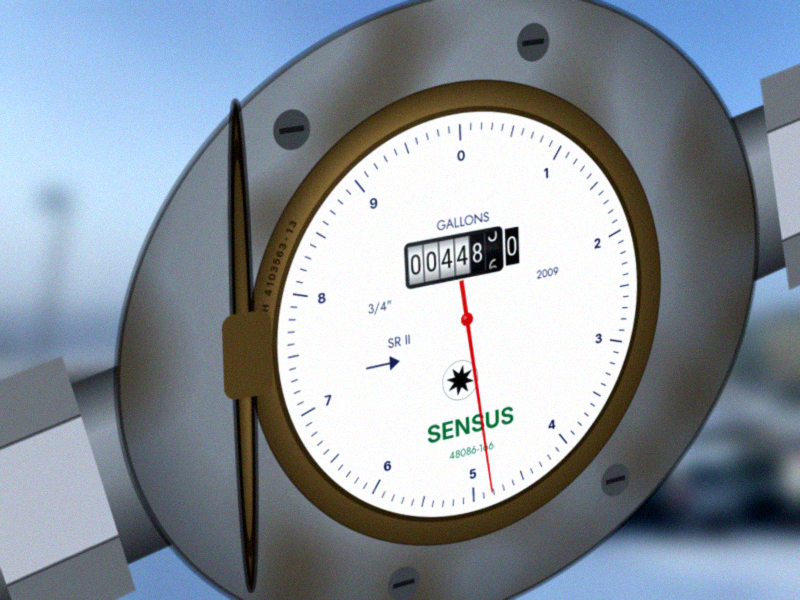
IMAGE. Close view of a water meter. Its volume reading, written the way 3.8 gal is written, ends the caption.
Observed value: 44854.8 gal
